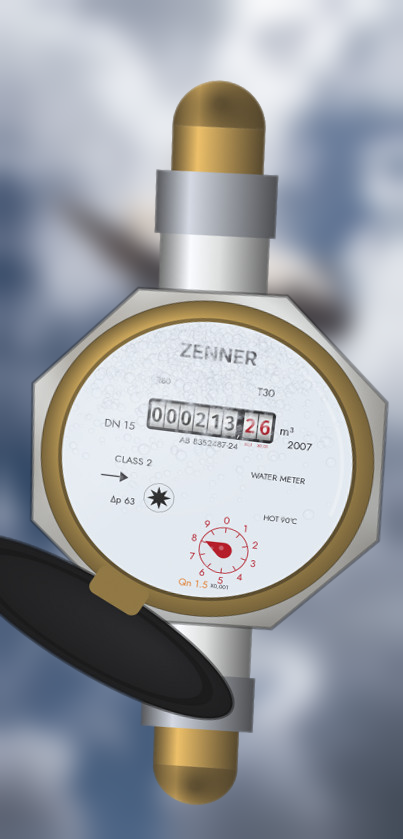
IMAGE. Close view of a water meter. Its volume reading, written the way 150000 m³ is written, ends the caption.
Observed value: 213.268 m³
